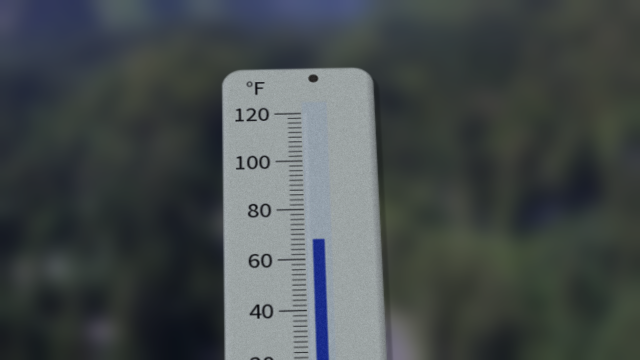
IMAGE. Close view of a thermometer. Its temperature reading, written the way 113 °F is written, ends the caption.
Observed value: 68 °F
